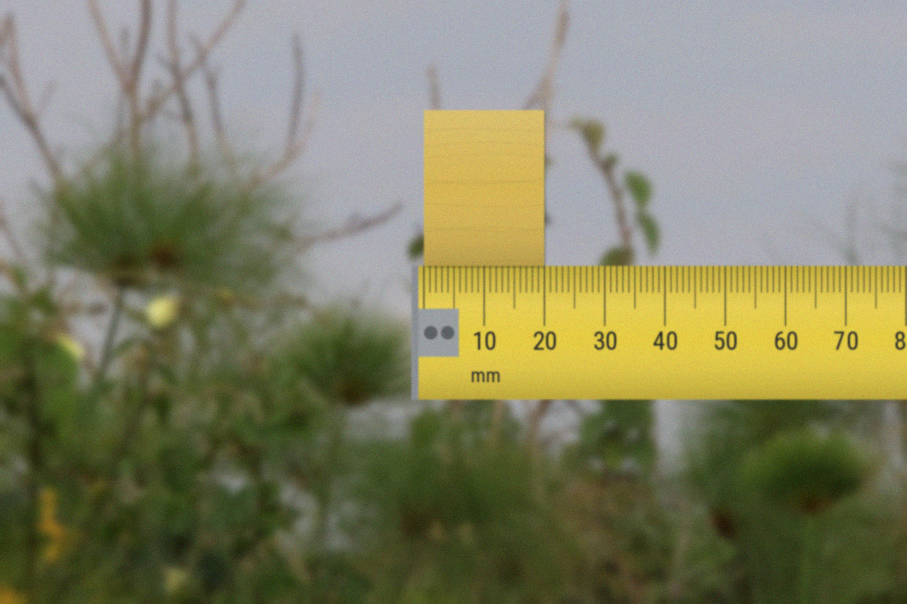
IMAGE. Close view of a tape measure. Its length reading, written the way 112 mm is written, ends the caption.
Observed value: 20 mm
